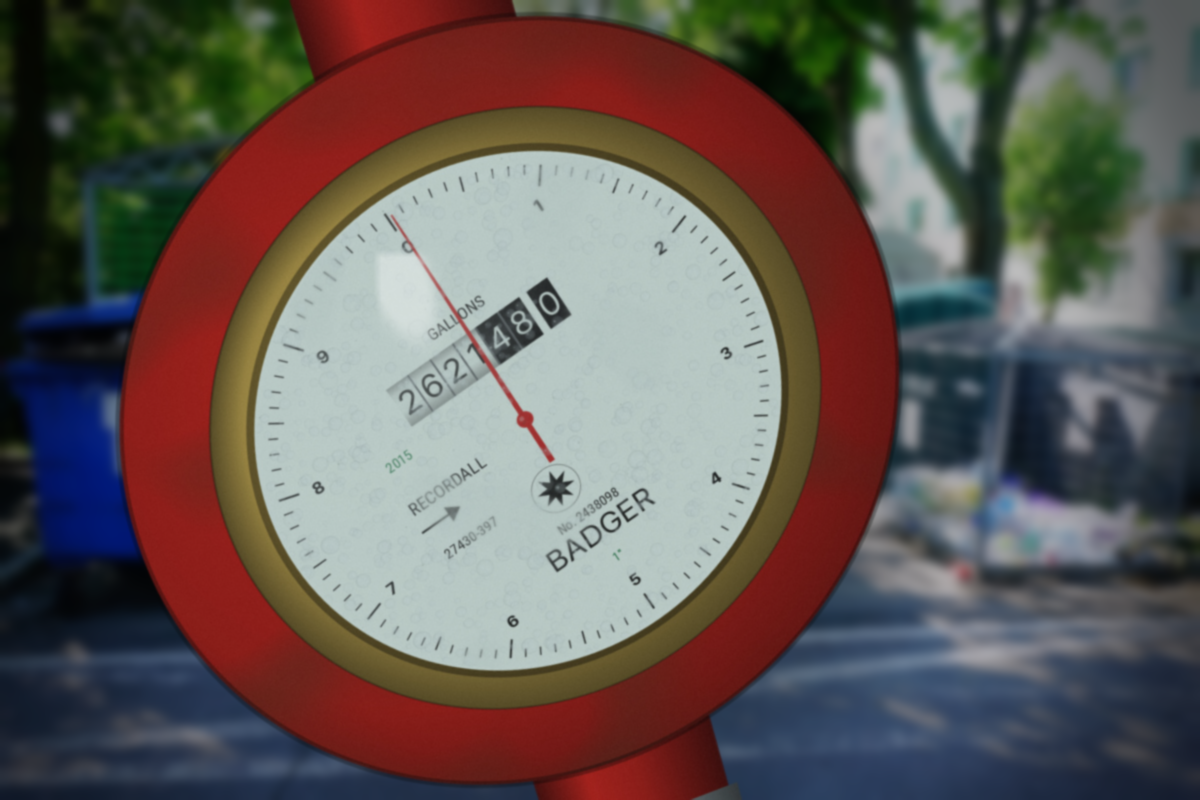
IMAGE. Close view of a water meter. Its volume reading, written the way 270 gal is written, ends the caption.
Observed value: 2621480.0 gal
